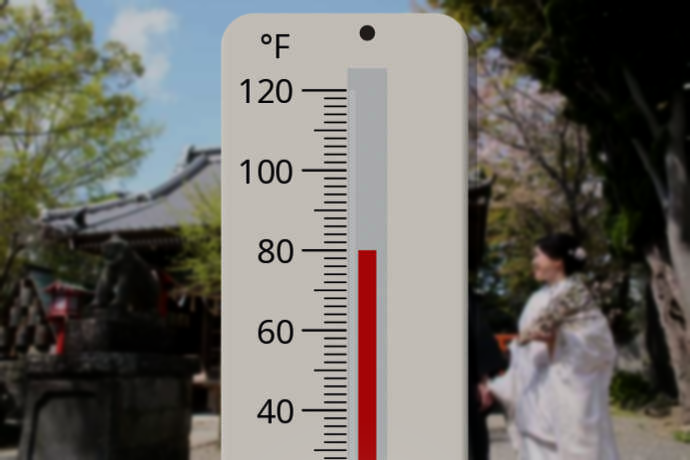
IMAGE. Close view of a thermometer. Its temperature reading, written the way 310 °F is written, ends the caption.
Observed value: 80 °F
